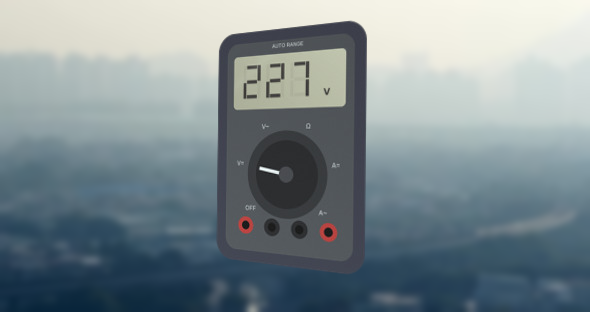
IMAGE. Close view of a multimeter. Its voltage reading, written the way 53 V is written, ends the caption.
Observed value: 227 V
